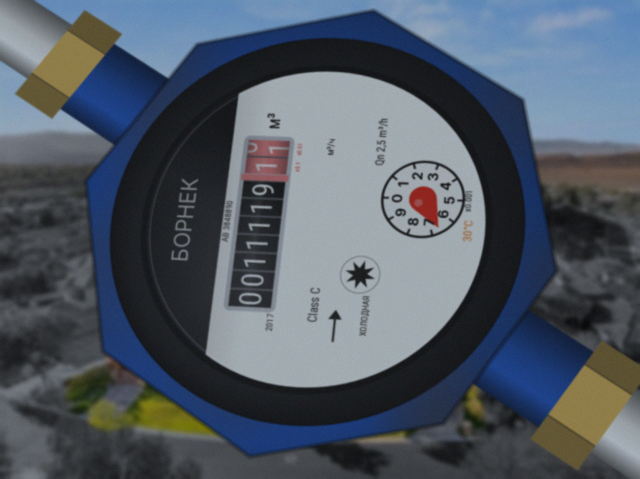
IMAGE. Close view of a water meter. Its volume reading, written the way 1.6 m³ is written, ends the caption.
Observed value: 11119.106 m³
